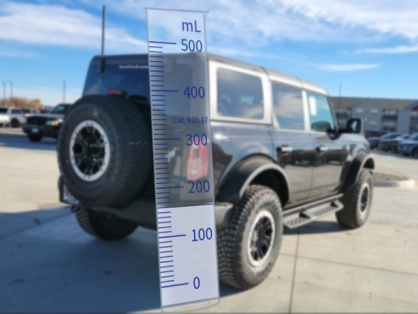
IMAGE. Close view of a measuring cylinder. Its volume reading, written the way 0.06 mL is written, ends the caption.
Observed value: 160 mL
